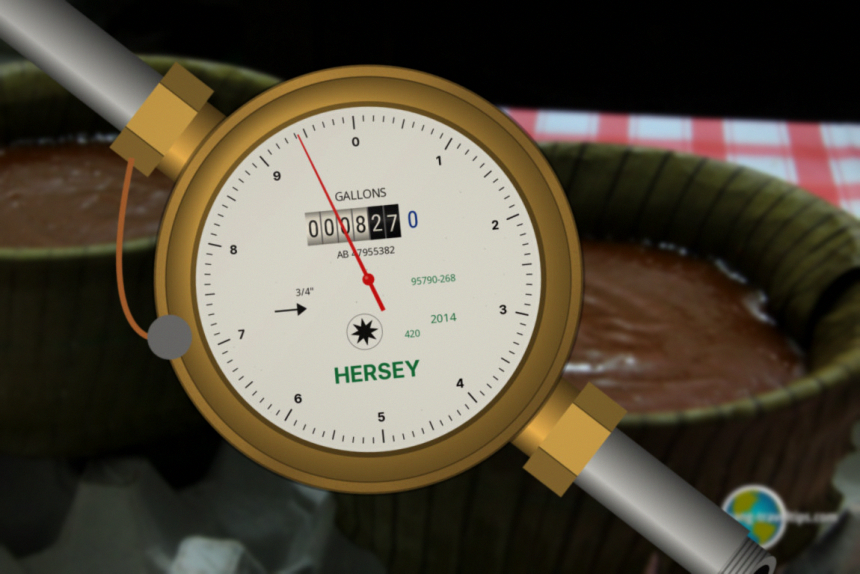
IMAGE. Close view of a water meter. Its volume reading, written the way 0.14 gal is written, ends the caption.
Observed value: 8269.4 gal
